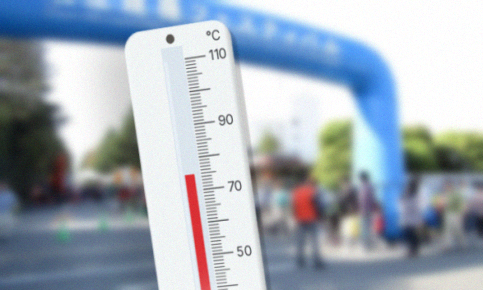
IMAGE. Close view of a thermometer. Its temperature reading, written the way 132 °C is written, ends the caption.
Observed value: 75 °C
